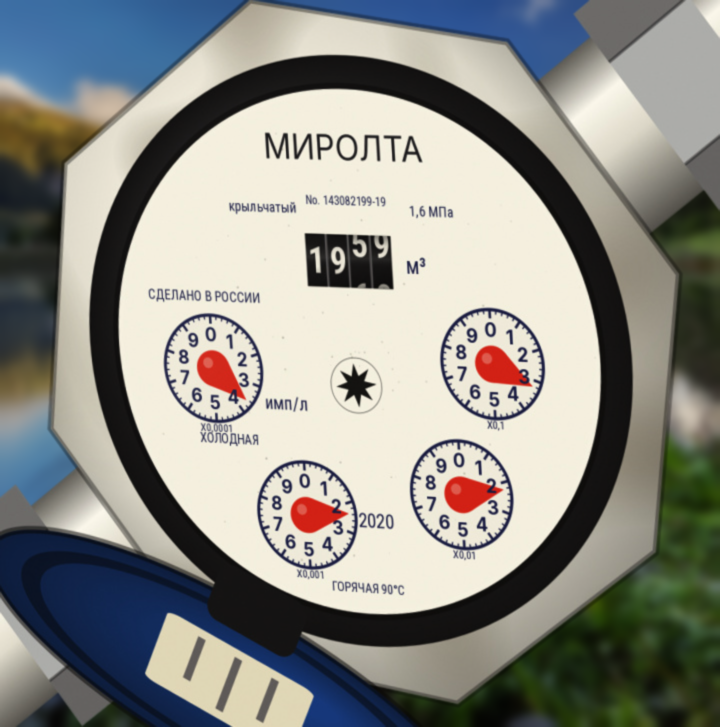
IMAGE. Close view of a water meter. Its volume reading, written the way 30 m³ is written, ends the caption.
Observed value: 1959.3223 m³
